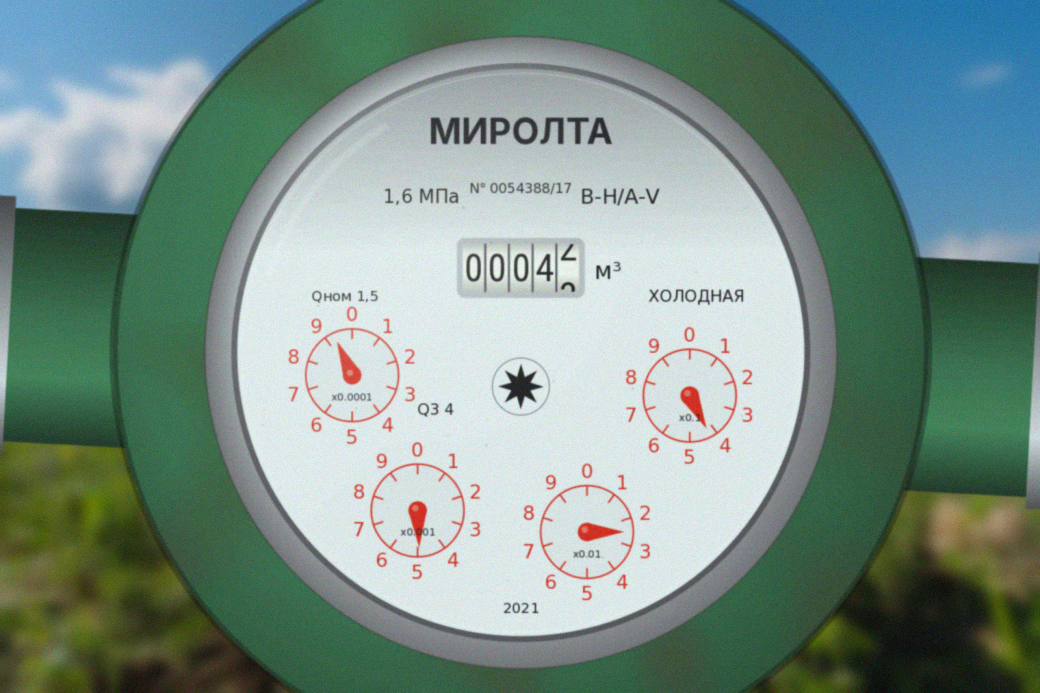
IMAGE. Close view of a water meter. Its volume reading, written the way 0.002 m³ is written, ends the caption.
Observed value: 42.4249 m³
